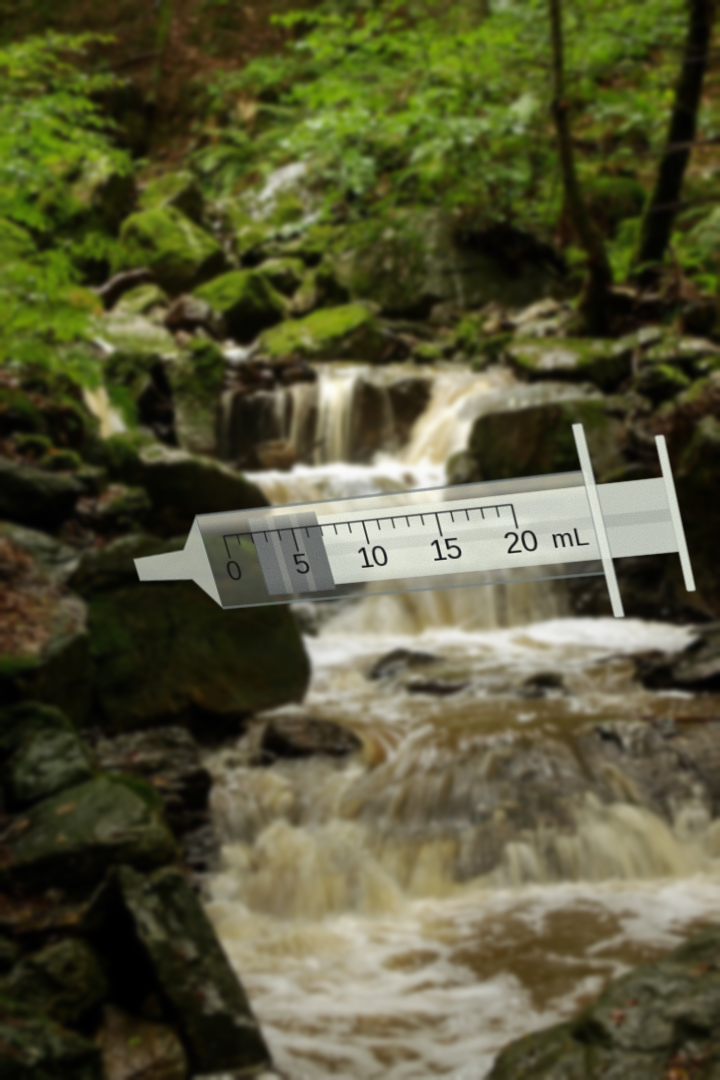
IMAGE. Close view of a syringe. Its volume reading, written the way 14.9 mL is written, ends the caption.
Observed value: 2 mL
